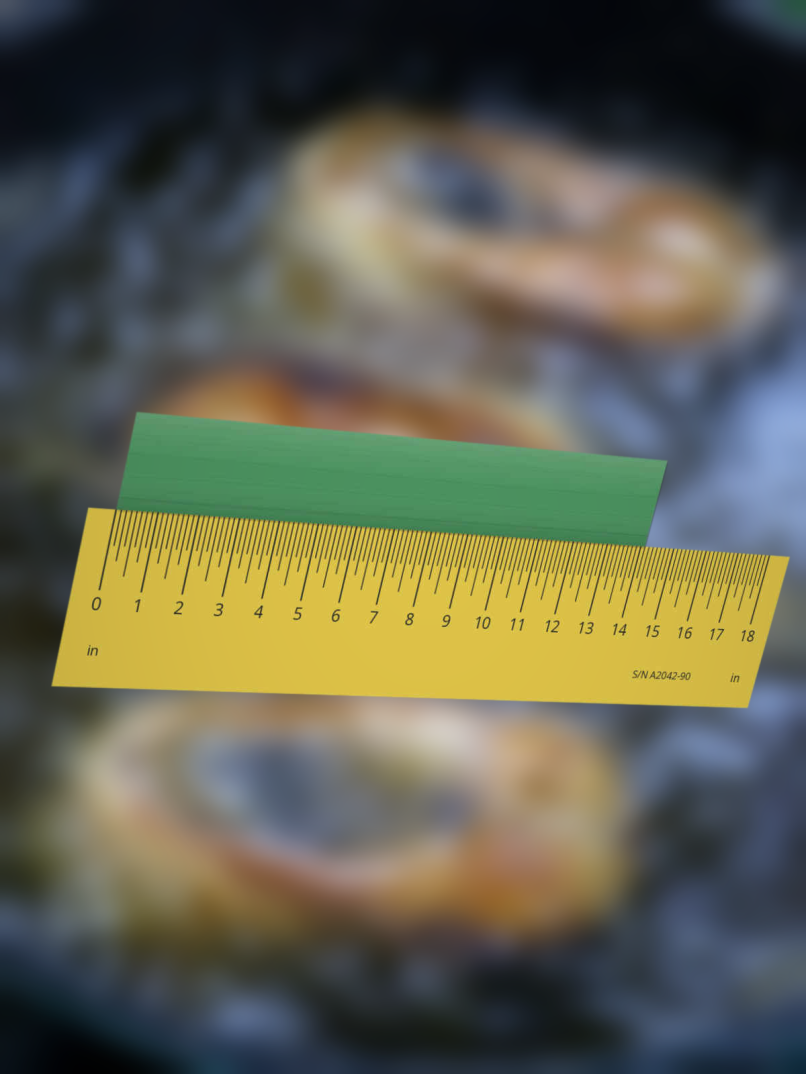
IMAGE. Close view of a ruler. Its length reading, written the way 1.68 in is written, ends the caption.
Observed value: 14.125 in
